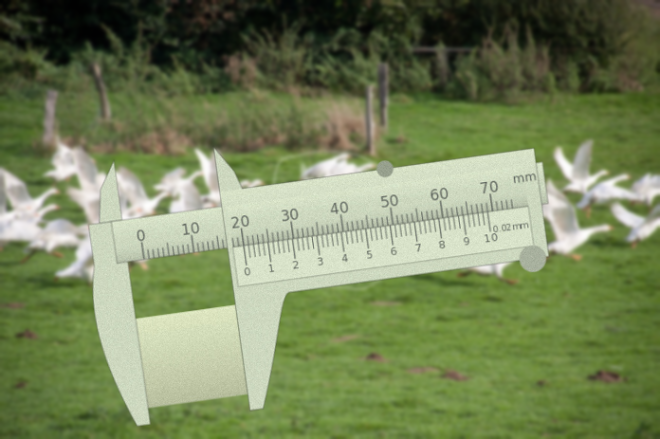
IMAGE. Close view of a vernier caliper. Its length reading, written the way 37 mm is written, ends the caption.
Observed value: 20.0 mm
